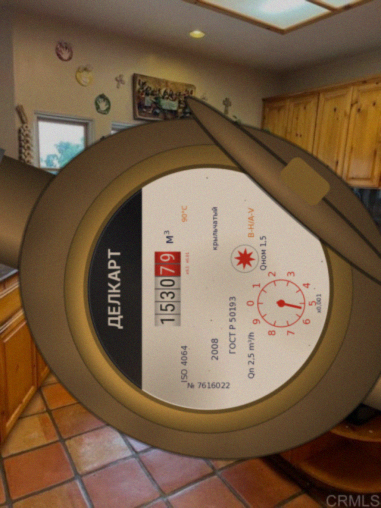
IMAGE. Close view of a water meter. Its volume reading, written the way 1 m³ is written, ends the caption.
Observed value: 1530.795 m³
